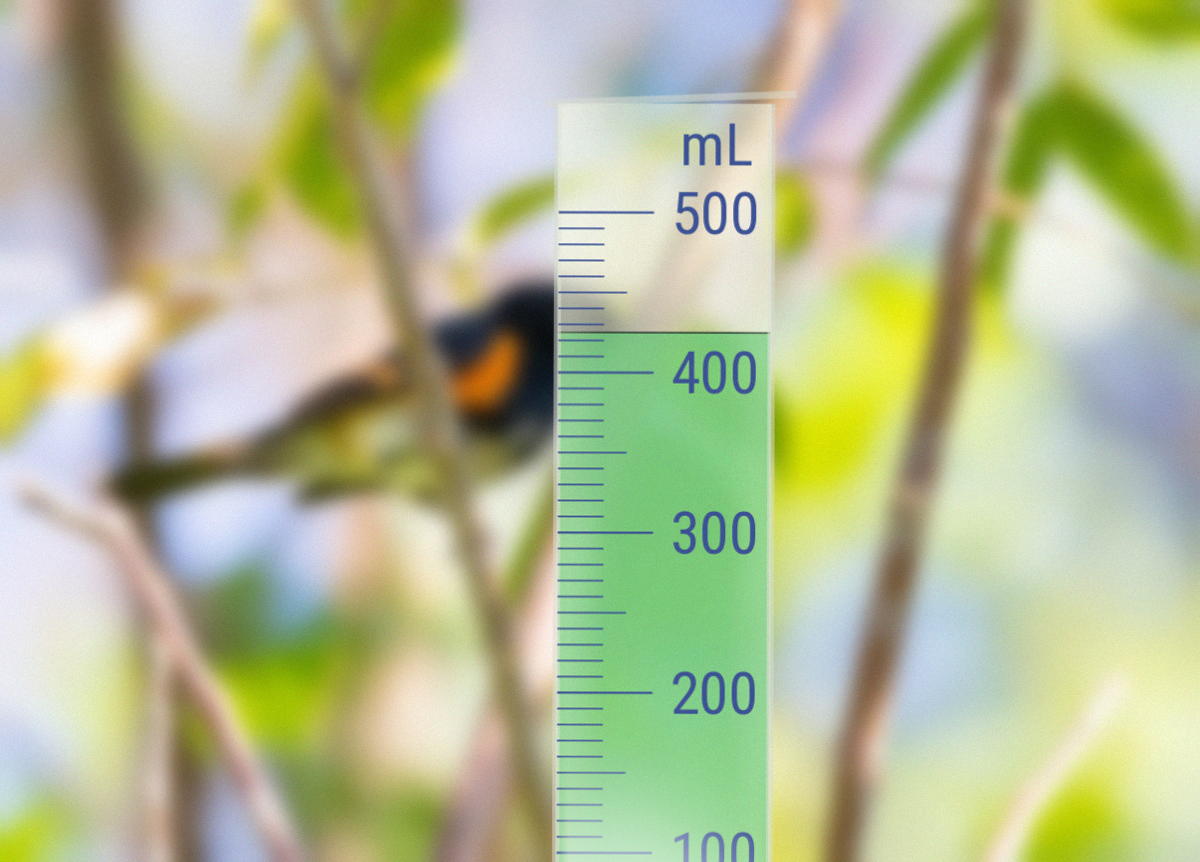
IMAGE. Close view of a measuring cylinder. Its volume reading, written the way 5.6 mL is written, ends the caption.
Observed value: 425 mL
